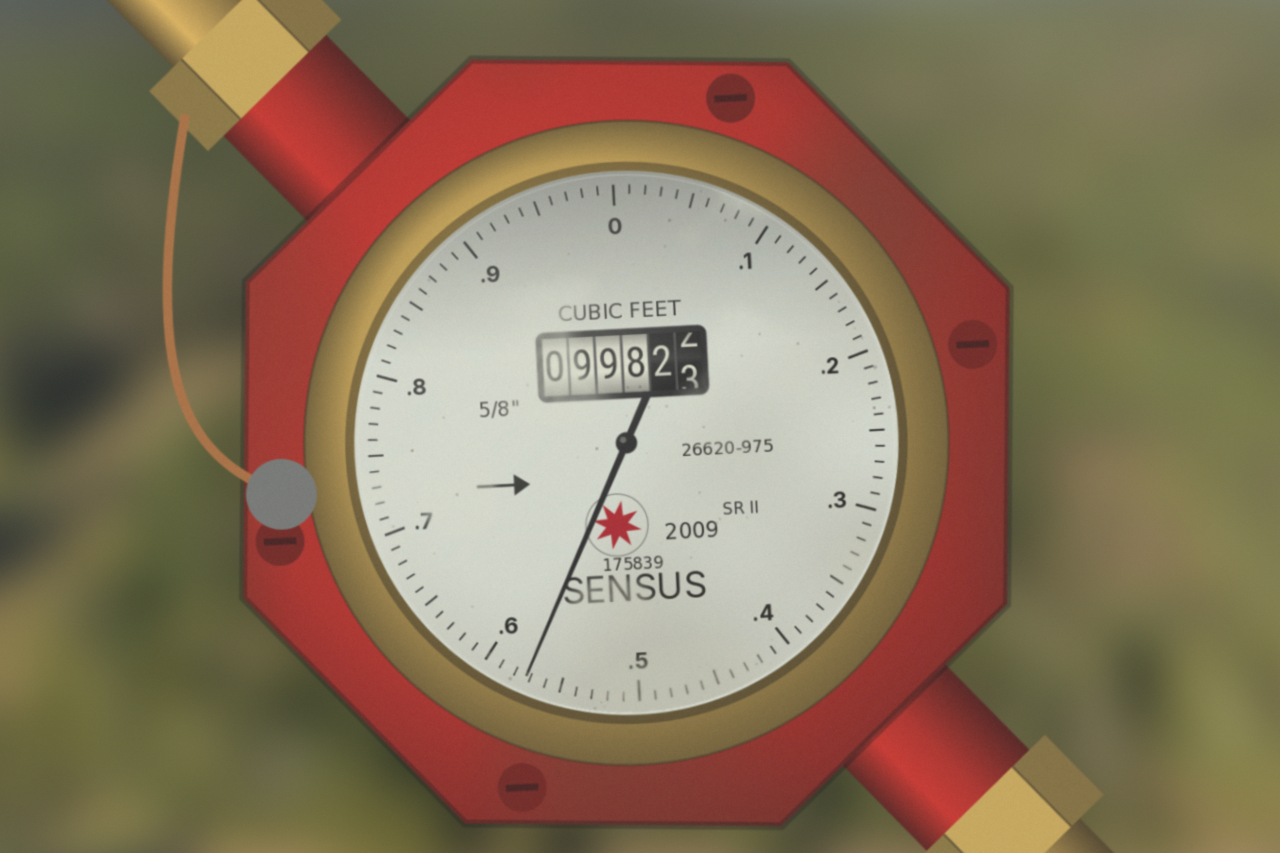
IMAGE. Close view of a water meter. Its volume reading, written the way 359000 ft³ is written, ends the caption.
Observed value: 99822.57 ft³
